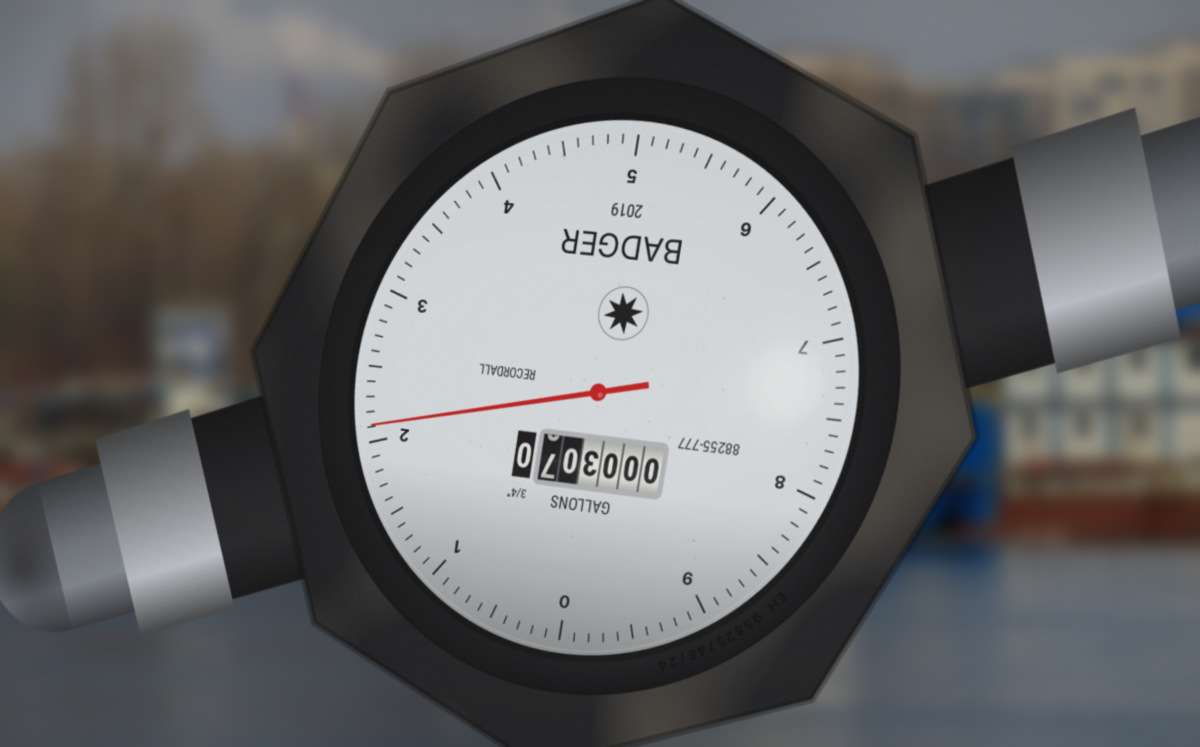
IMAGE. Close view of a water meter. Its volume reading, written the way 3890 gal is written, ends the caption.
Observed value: 3072.1 gal
